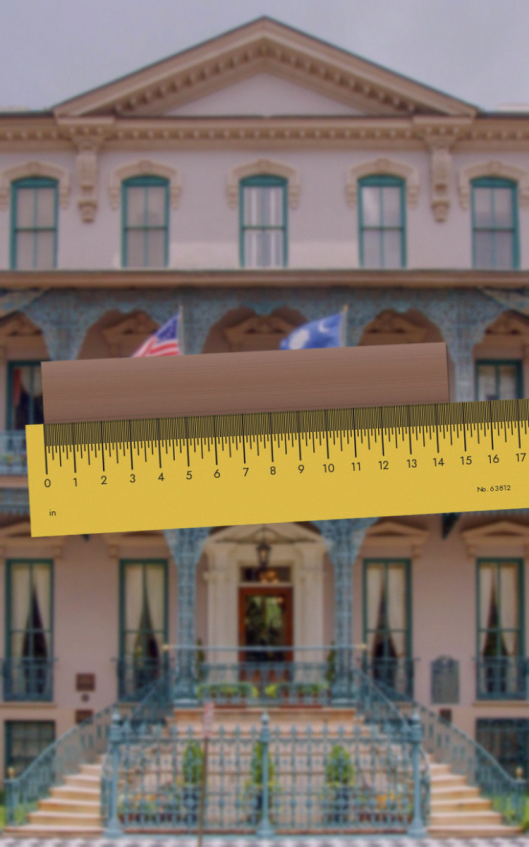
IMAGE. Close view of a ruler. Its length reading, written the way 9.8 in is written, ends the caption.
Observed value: 14.5 in
